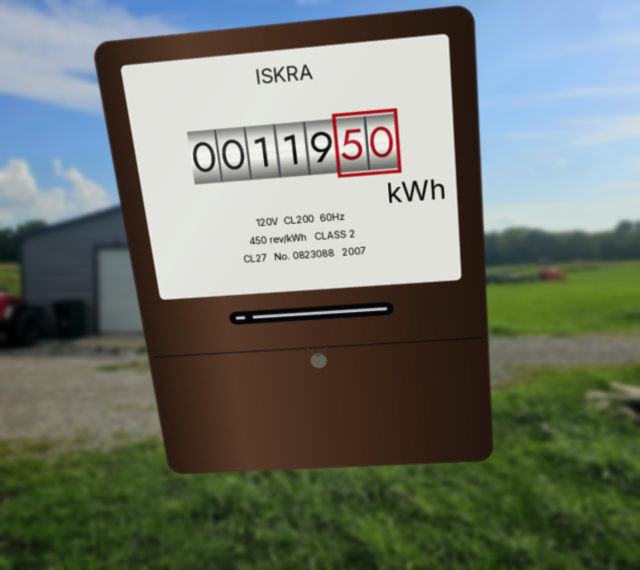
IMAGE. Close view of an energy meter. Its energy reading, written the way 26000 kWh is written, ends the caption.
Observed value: 119.50 kWh
